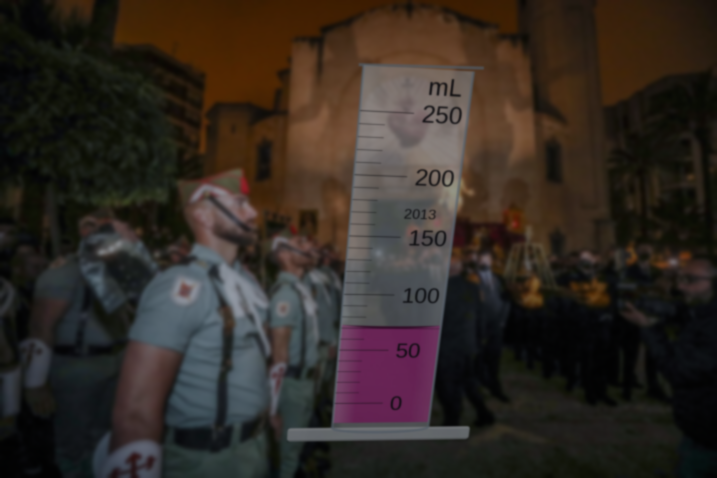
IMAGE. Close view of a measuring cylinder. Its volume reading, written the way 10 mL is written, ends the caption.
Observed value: 70 mL
